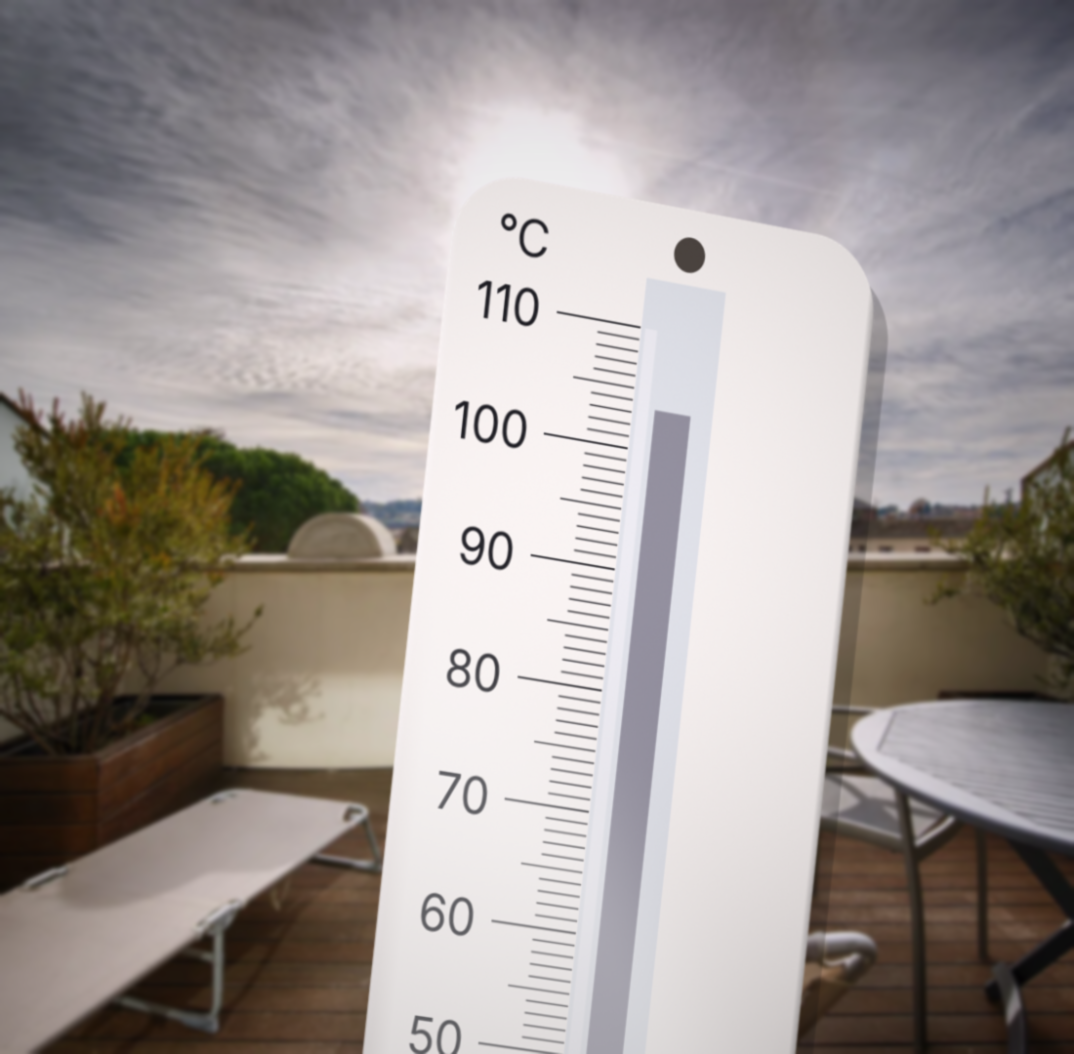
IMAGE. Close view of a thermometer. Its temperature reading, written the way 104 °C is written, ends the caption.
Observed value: 103.5 °C
